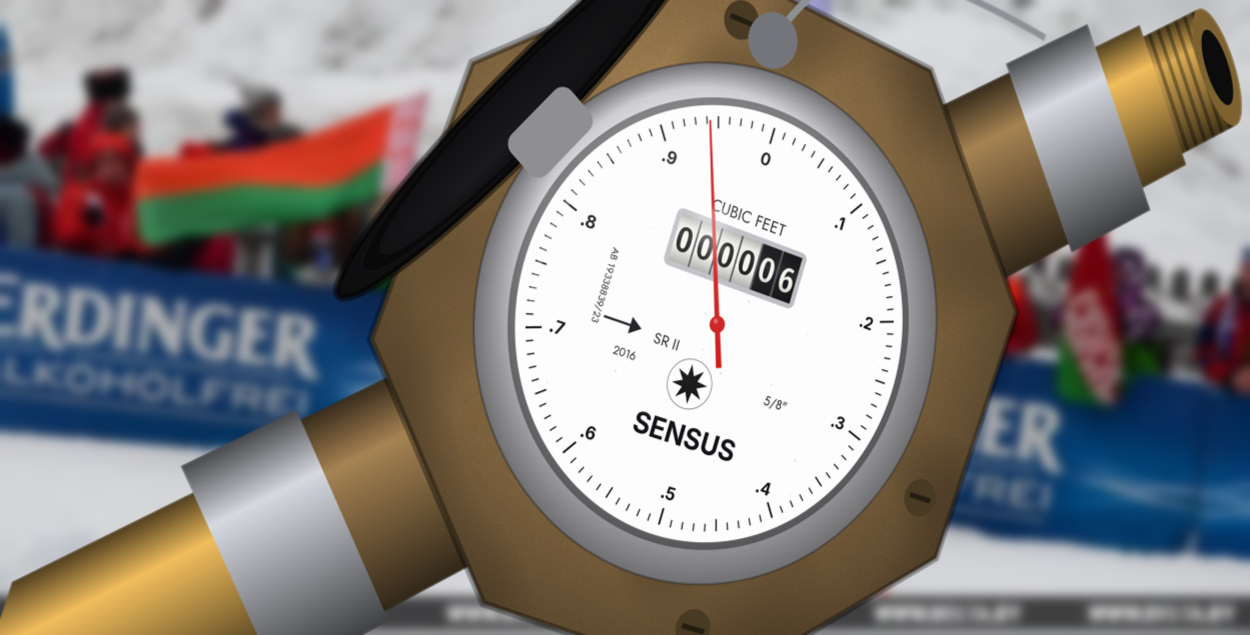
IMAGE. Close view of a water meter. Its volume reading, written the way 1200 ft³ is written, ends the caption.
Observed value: 5.94 ft³
